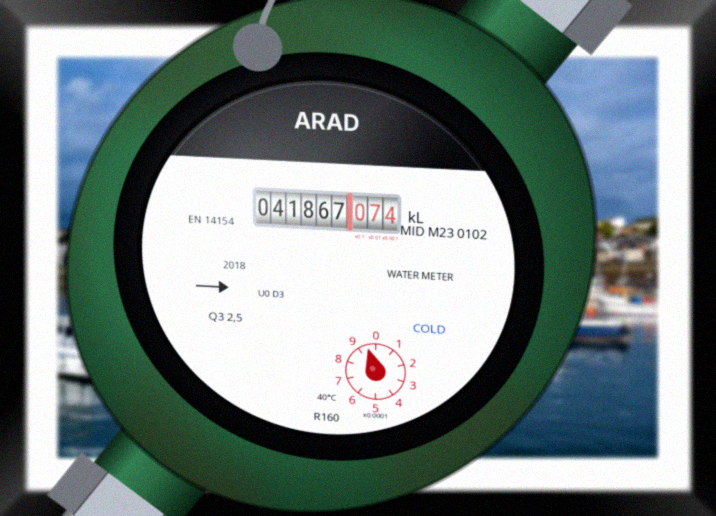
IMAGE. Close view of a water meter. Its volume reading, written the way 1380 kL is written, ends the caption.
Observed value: 41867.0739 kL
